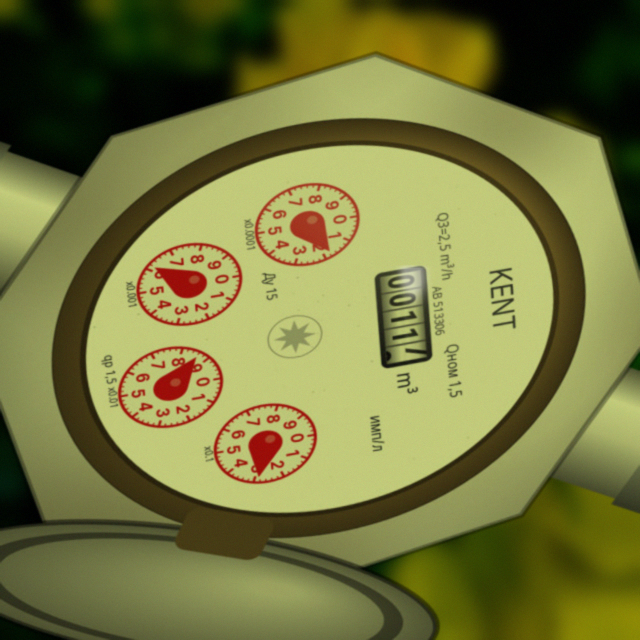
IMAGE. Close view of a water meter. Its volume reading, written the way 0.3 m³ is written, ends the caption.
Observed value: 117.2861 m³
